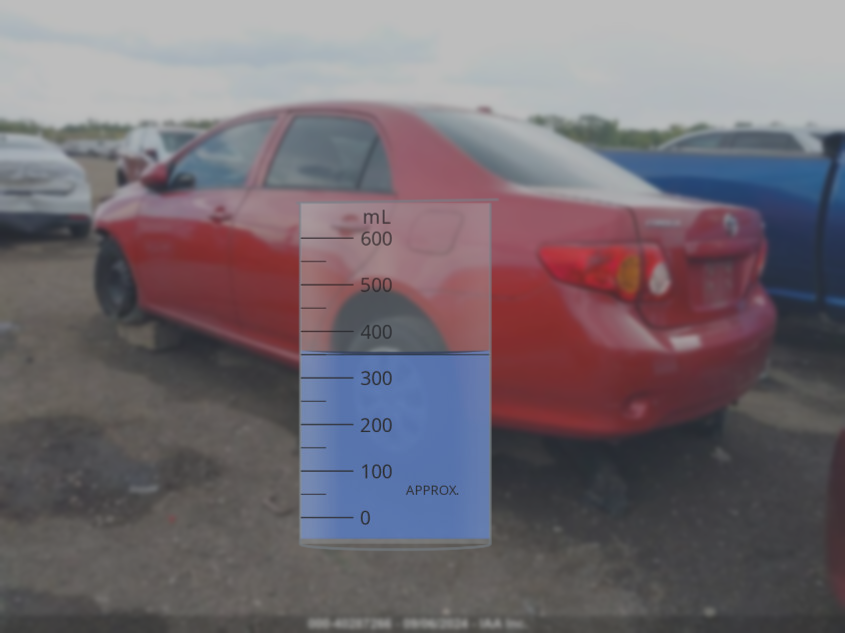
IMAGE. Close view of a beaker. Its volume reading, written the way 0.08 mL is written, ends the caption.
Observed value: 350 mL
